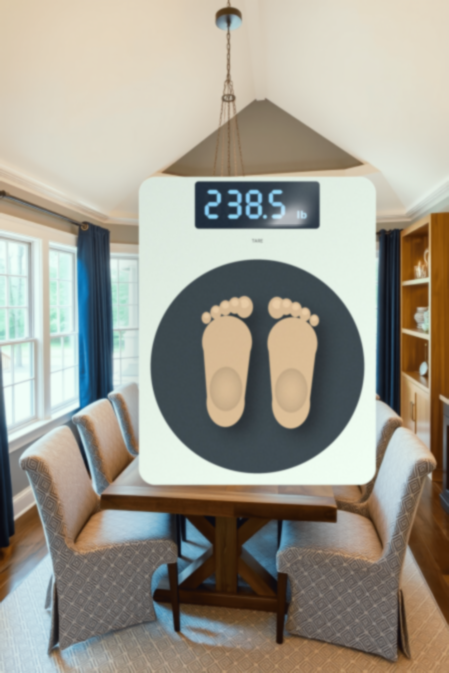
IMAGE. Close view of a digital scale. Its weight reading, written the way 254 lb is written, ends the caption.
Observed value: 238.5 lb
